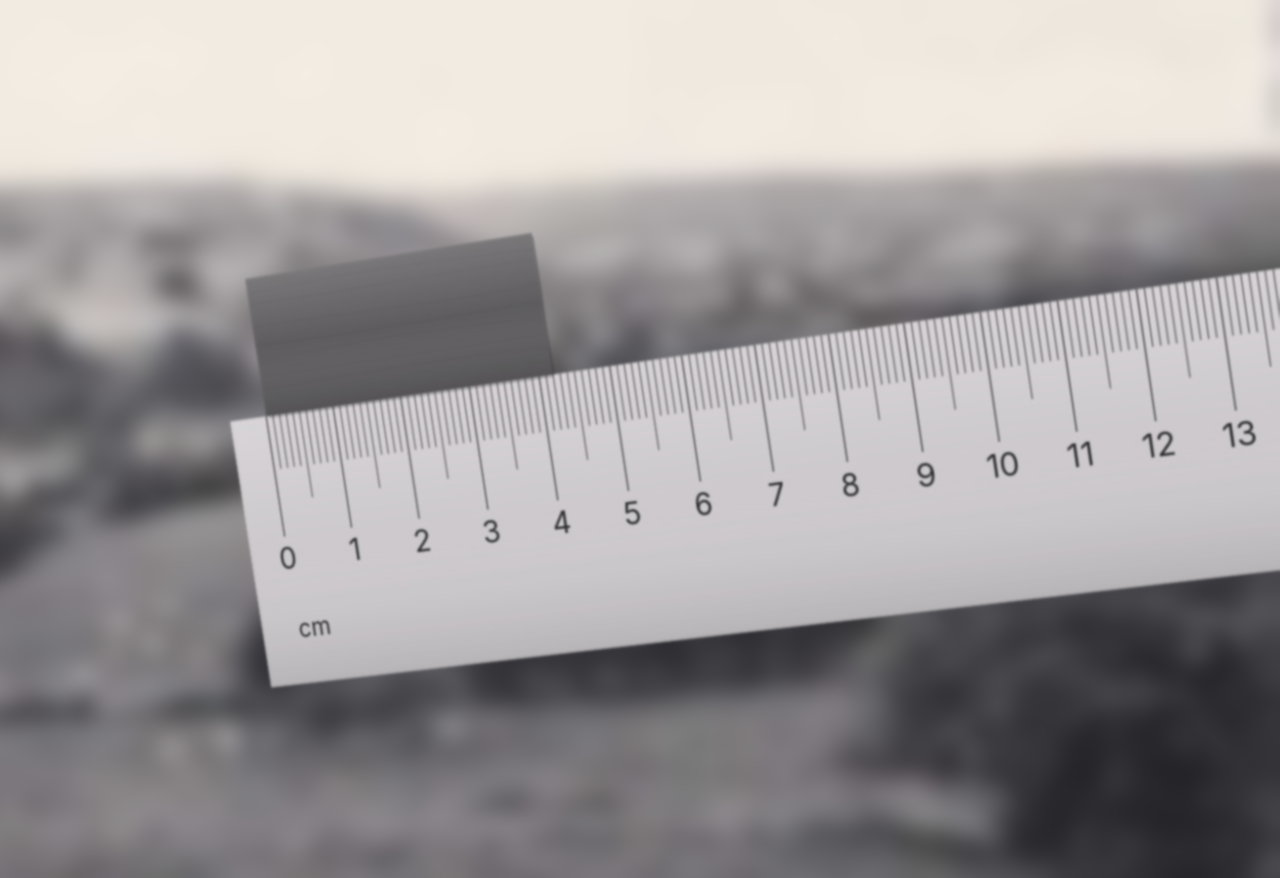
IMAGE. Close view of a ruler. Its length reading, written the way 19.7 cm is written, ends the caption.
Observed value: 4.2 cm
